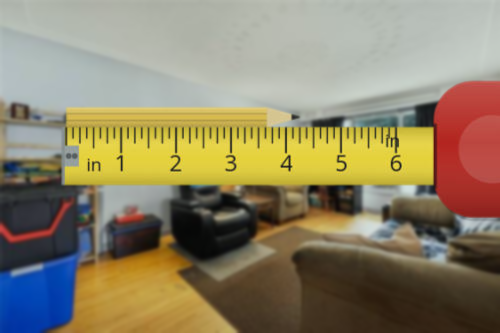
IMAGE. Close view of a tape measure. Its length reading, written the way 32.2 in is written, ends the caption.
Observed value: 4.25 in
